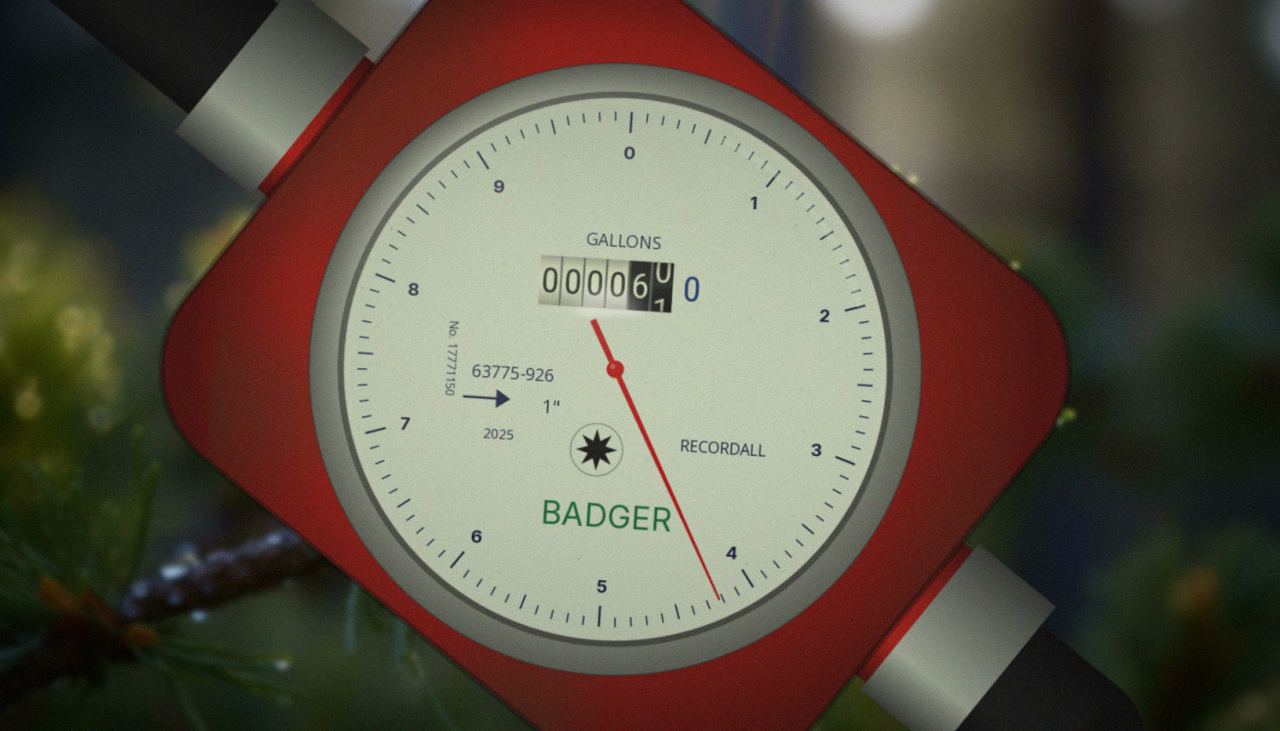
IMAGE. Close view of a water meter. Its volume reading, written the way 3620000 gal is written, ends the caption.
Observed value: 604.2 gal
